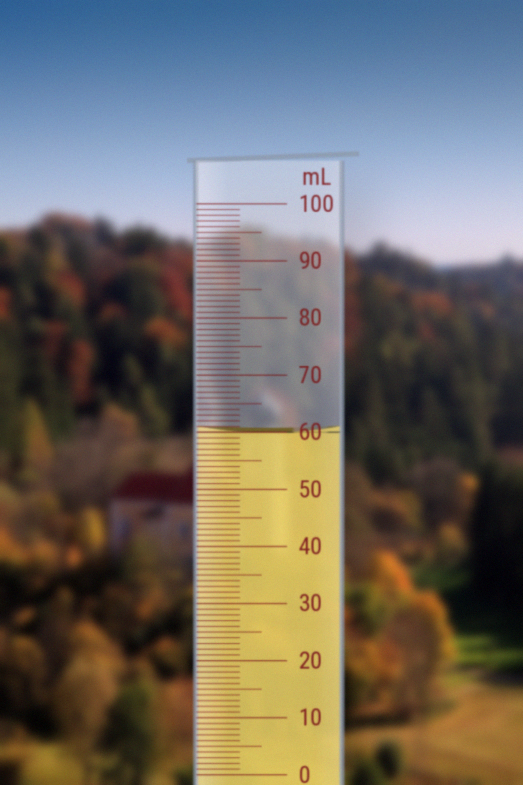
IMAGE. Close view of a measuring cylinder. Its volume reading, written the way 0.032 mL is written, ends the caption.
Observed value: 60 mL
